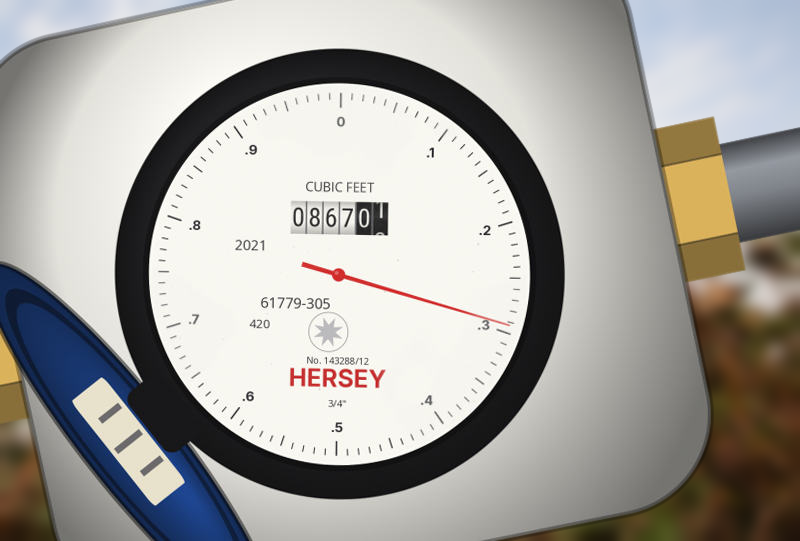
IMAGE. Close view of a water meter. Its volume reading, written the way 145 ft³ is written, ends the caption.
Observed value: 86701.29 ft³
